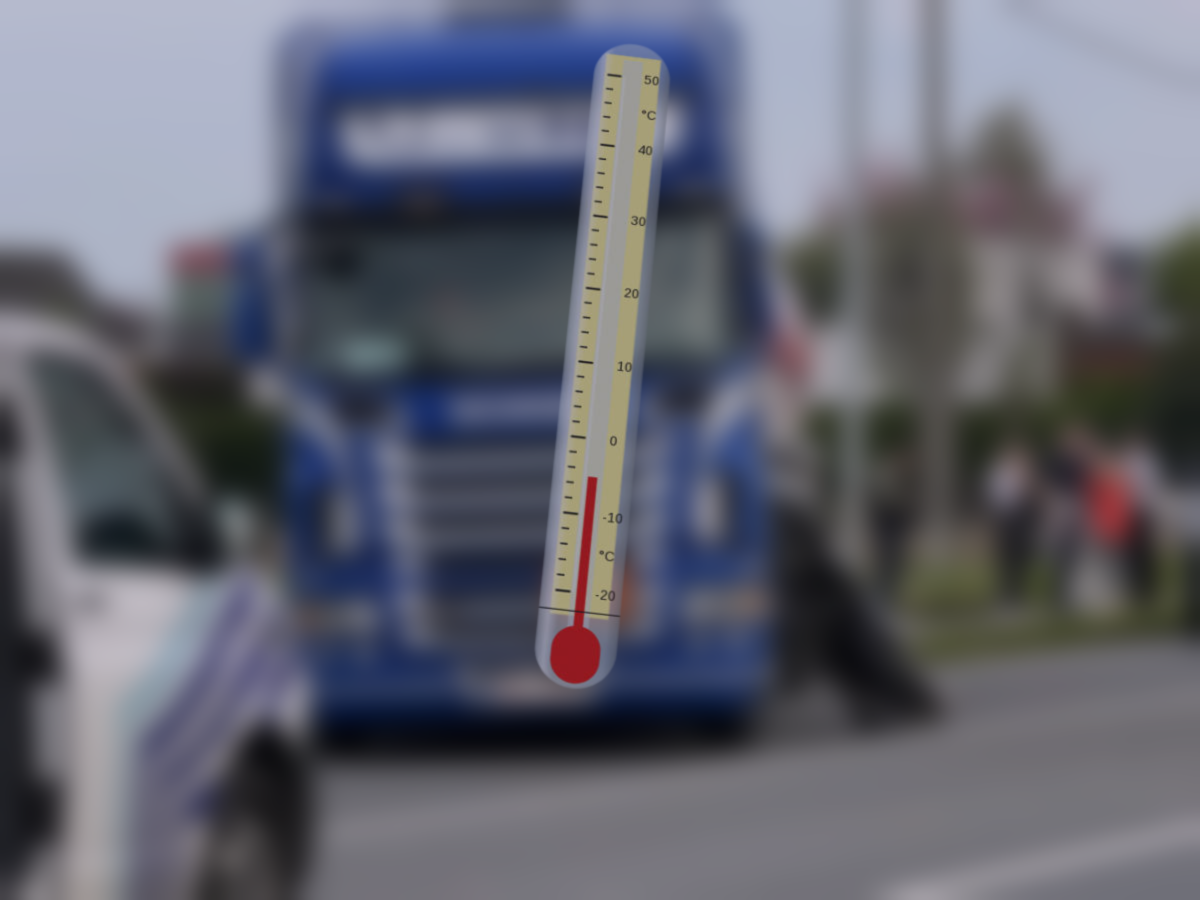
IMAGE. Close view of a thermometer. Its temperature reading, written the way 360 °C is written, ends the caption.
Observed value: -5 °C
